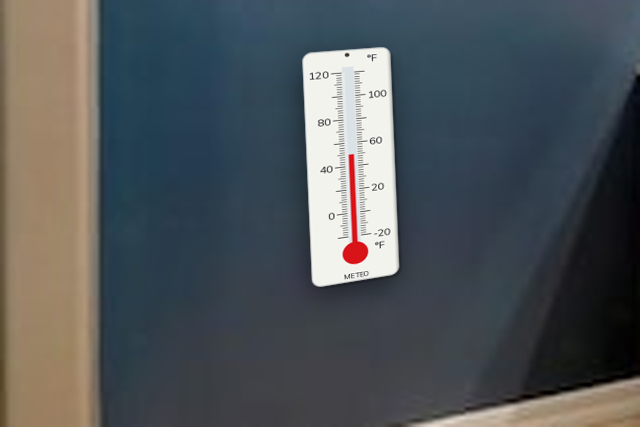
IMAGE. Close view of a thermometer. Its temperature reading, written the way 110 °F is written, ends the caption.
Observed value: 50 °F
